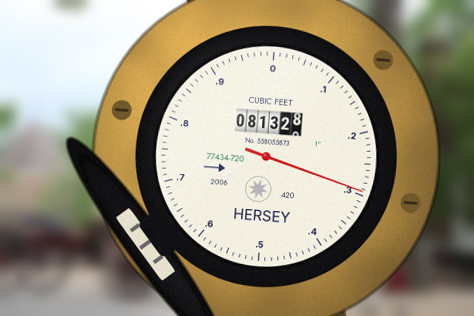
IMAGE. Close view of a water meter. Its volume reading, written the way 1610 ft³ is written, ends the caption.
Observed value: 81328.29 ft³
